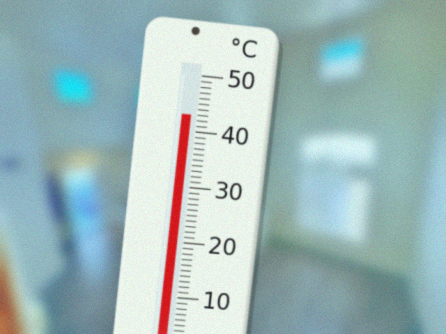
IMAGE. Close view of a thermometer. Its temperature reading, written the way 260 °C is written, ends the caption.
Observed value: 43 °C
